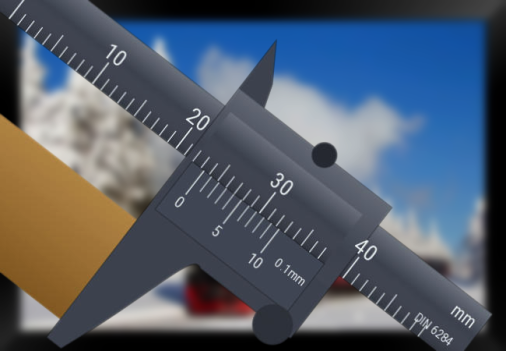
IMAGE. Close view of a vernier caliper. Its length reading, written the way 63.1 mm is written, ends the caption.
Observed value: 23.4 mm
